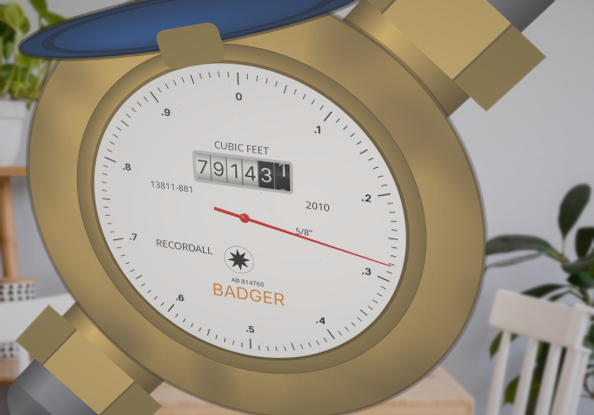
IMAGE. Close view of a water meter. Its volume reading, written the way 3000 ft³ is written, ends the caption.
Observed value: 791431.28 ft³
